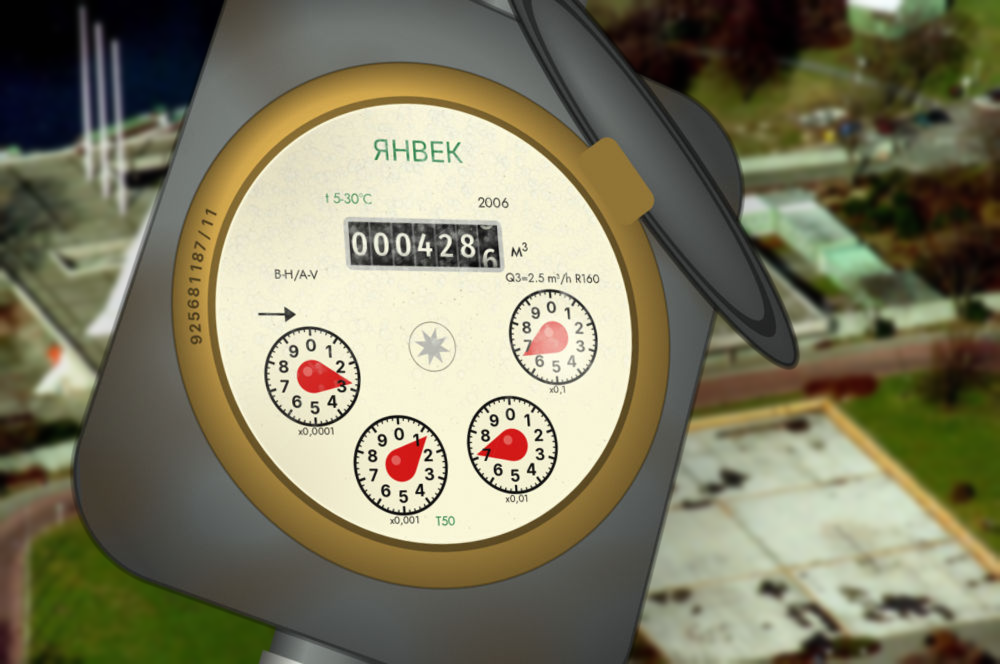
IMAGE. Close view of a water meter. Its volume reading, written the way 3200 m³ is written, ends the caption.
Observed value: 4285.6712 m³
